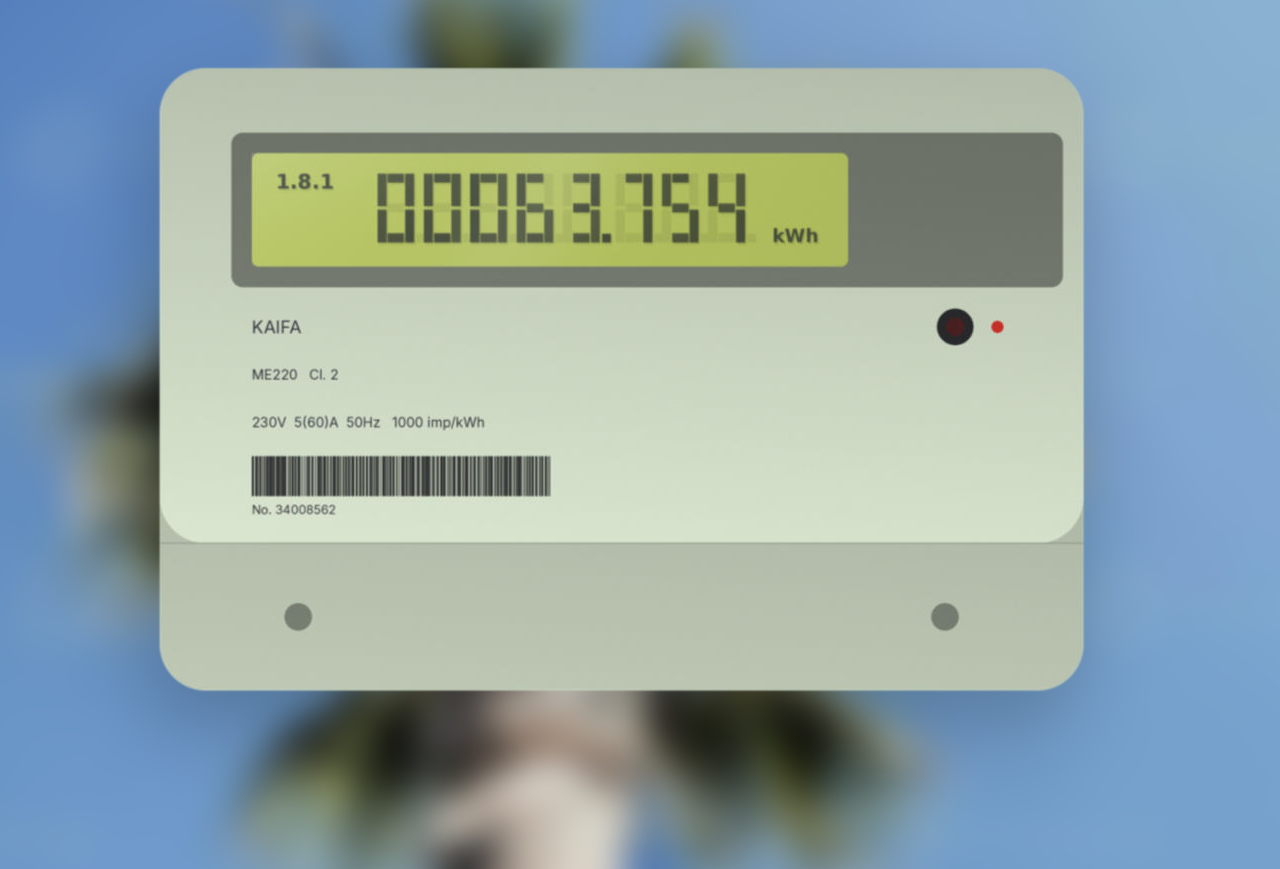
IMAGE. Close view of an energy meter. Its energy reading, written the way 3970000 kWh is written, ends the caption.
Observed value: 63.754 kWh
